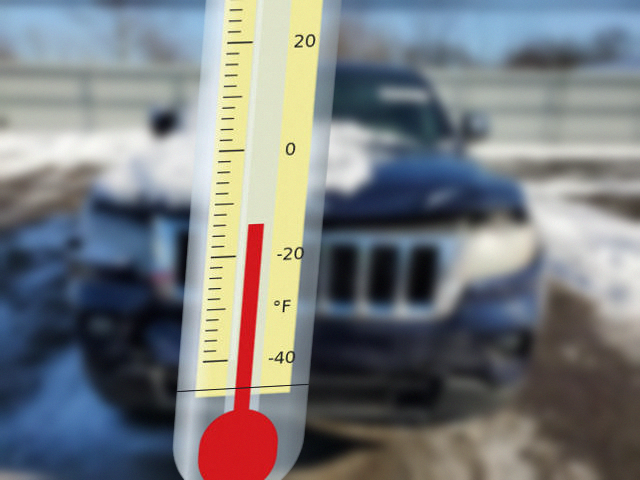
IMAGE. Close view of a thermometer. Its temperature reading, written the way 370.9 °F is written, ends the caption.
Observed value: -14 °F
